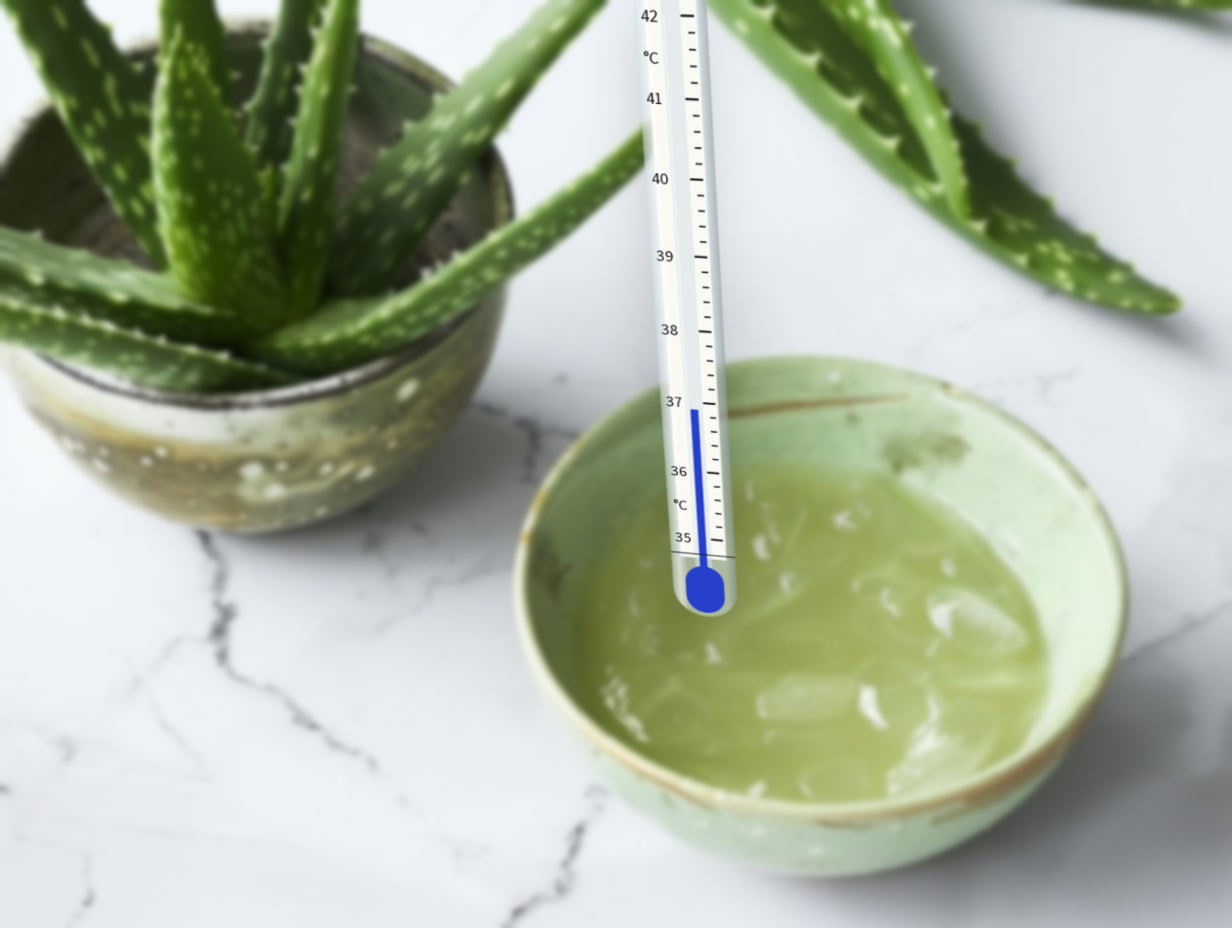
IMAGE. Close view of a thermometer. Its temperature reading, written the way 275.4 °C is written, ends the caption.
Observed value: 36.9 °C
